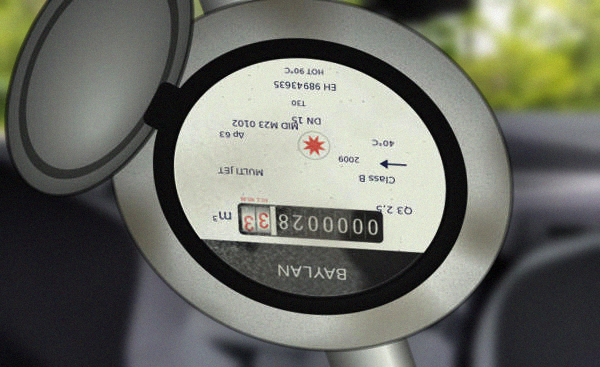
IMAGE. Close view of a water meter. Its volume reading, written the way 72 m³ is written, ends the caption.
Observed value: 28.33 m³
